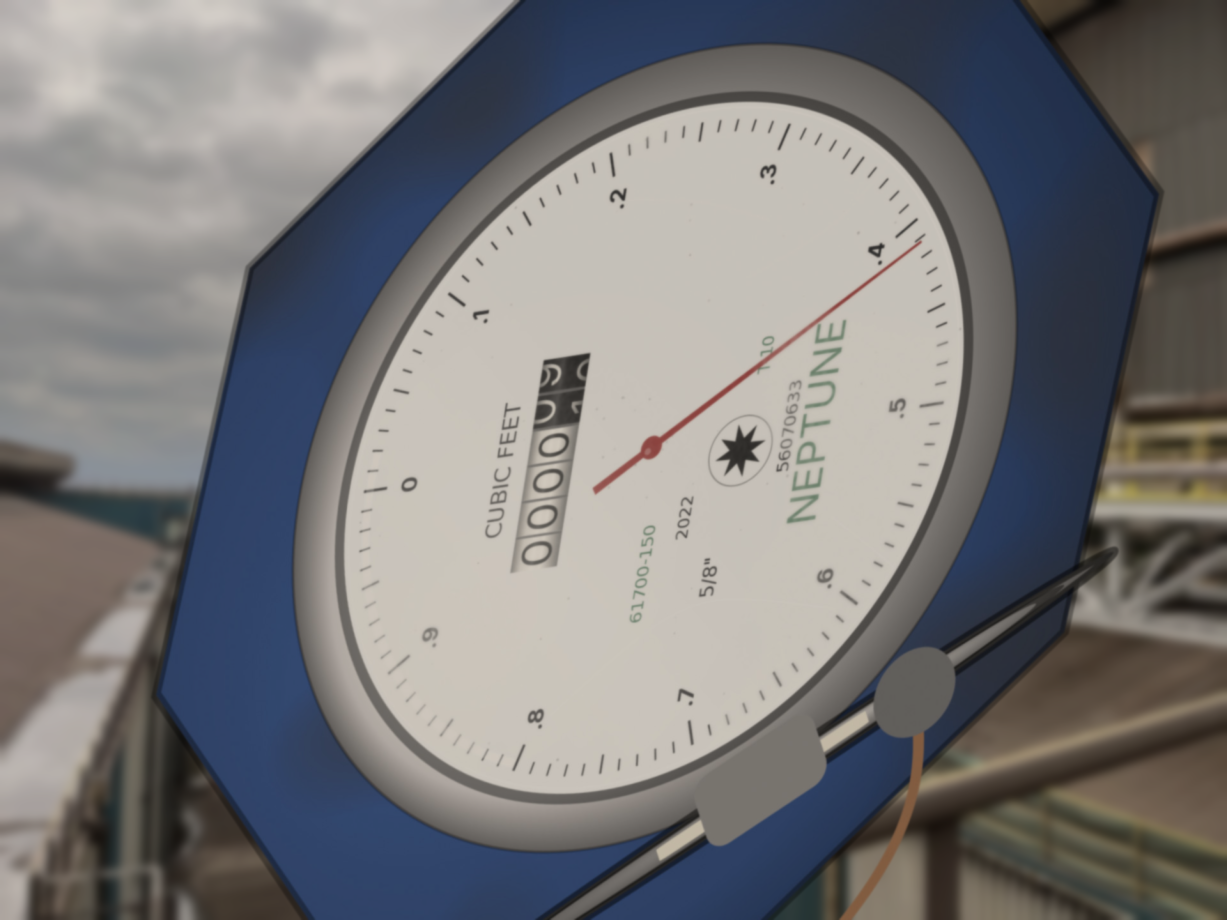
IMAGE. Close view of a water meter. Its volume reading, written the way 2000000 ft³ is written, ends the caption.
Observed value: 9.41 ft³
